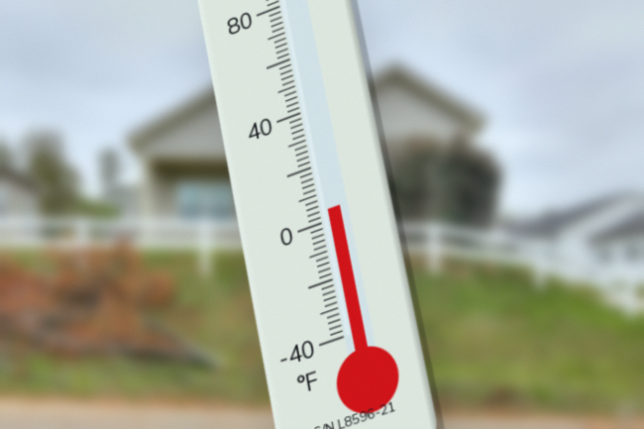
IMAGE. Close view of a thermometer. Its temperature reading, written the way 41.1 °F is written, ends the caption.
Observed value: 4 °F
